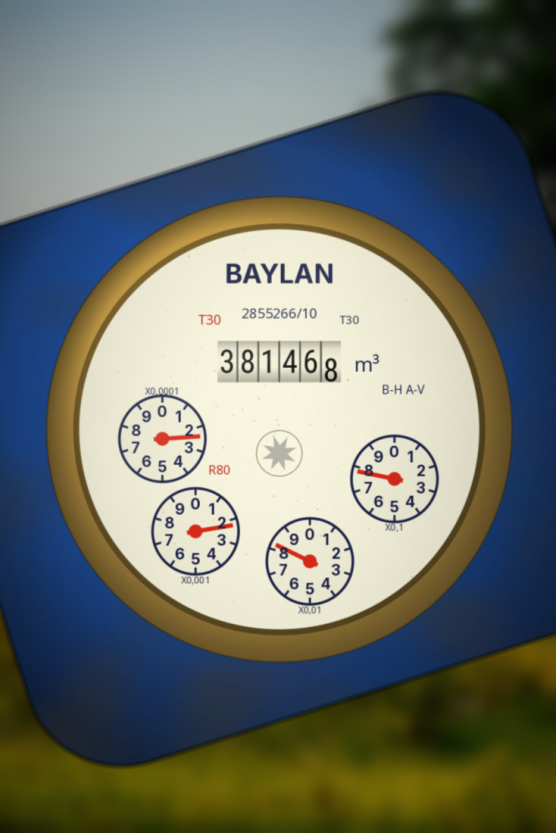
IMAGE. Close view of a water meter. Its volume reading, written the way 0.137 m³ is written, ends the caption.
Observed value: 381467.7822 m³
